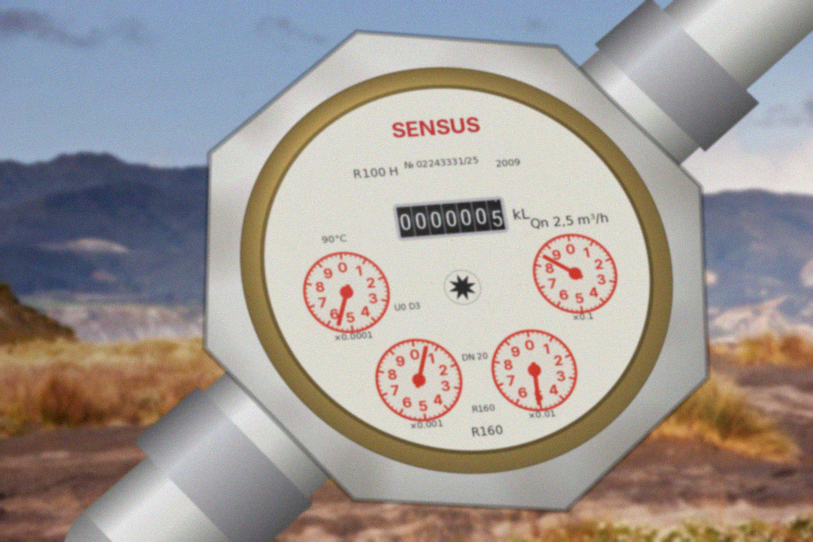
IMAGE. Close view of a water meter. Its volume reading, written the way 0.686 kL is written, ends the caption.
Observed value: 4.8505 kL
